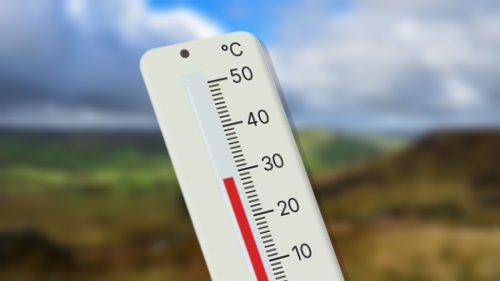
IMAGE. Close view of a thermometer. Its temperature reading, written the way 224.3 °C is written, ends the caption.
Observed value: 29 °C
